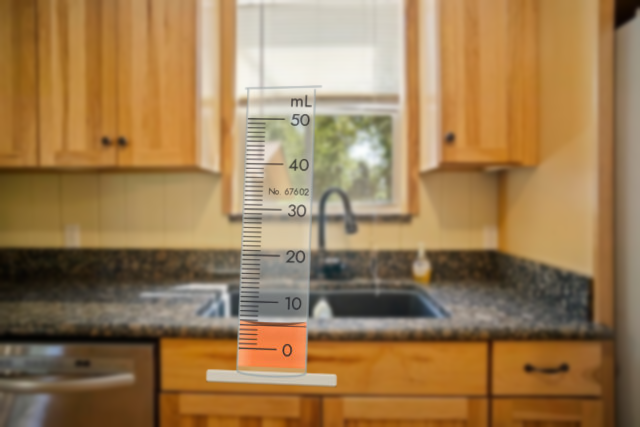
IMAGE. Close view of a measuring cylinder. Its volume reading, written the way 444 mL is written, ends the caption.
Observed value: 5 mL
